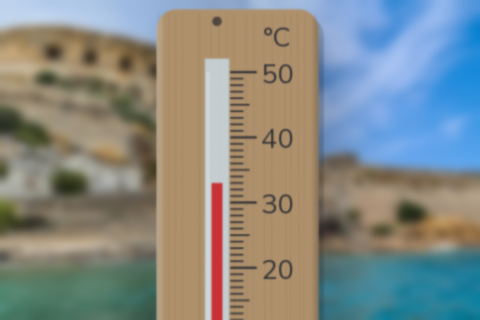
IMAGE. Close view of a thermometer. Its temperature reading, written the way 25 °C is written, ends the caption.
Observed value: 33 °C
